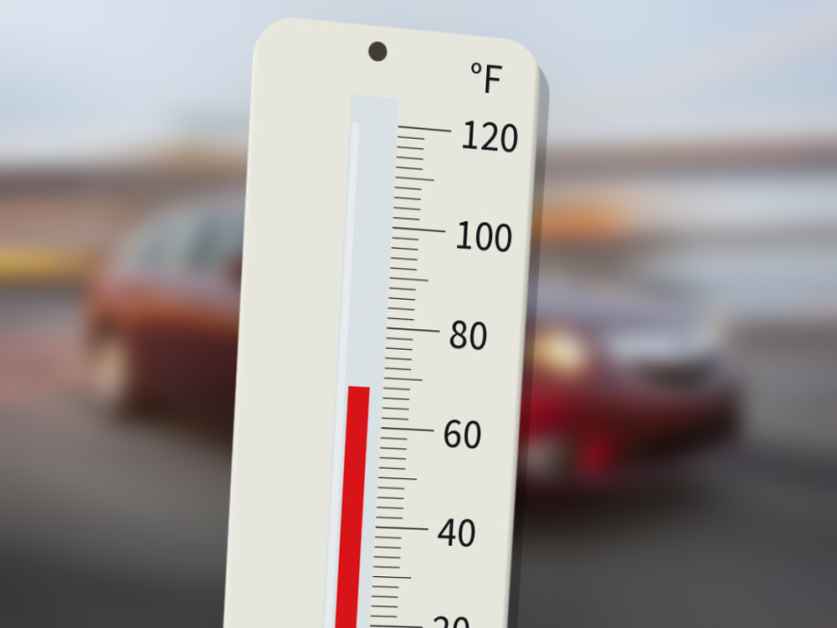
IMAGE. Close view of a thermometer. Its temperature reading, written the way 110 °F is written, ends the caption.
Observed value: 68 °F
